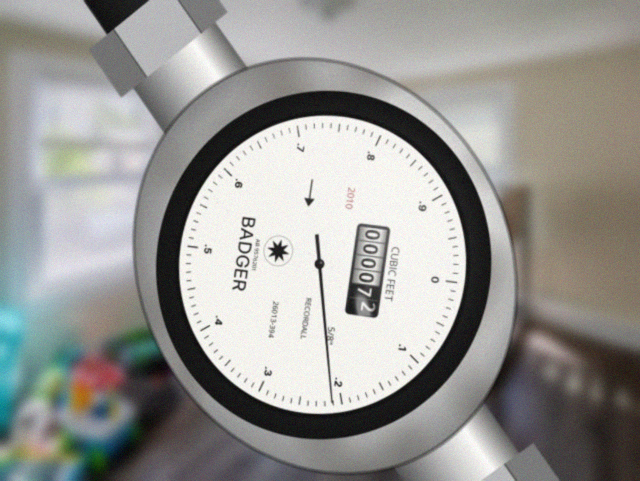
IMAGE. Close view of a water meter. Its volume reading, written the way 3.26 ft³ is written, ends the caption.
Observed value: 72.21 ft³
